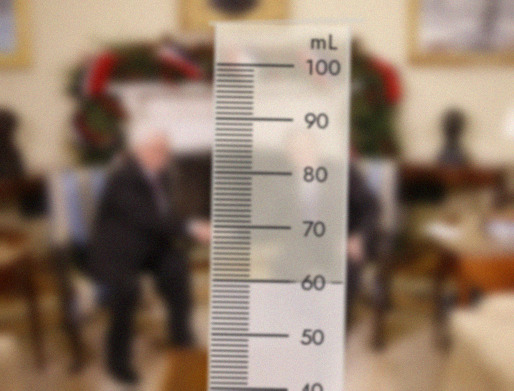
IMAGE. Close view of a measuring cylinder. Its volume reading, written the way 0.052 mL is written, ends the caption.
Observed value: 60 mL
